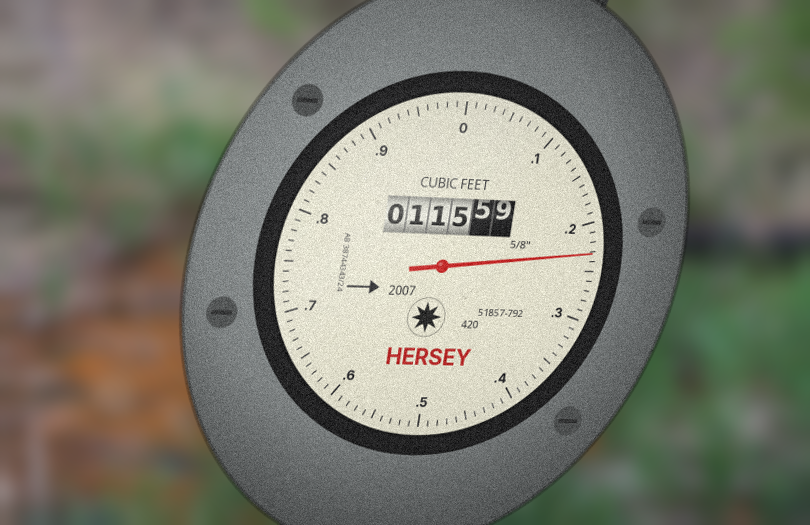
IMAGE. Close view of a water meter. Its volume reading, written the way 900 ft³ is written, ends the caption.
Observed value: 11559.23 ft³
